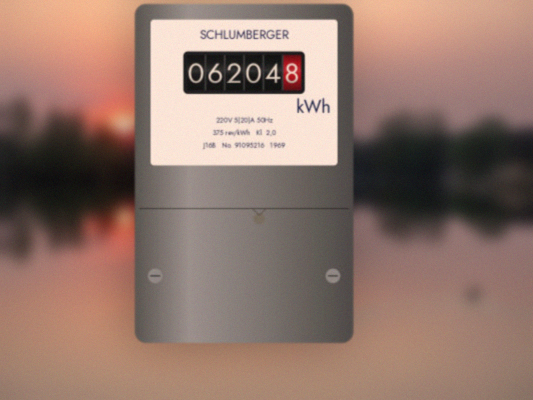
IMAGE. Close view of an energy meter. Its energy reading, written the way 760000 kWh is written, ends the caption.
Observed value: 6204.8 kWh
